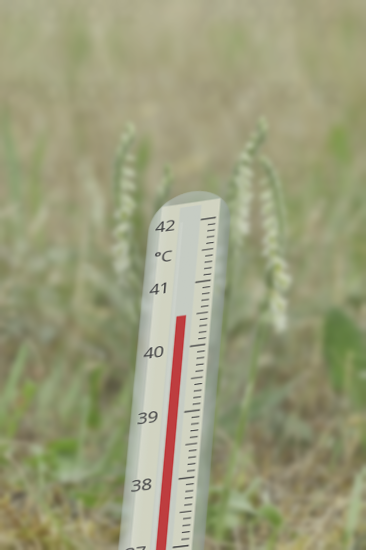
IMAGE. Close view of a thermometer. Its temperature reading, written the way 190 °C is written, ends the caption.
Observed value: 40.5 °C
